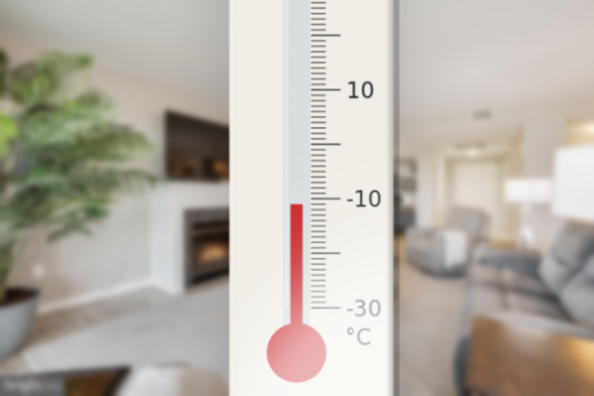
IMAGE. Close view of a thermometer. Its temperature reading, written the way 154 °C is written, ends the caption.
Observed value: -11 °C
